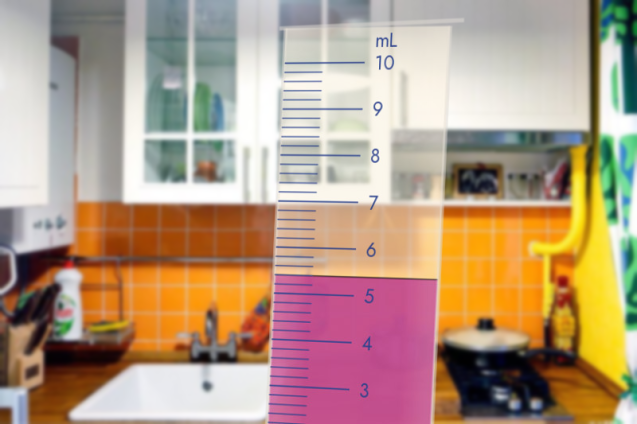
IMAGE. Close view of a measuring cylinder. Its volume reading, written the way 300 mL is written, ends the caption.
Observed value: 5.4 mL
